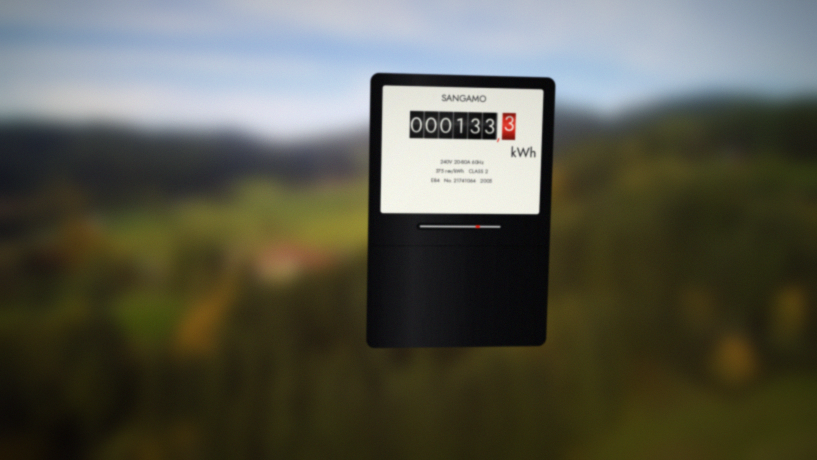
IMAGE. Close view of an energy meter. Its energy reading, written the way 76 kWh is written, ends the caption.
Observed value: 133.3 kWh
